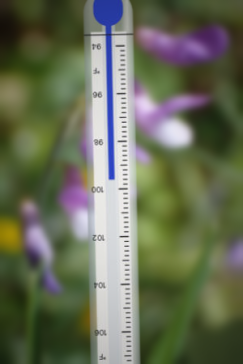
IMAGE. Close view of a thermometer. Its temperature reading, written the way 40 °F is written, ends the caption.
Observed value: 99.6 °F
